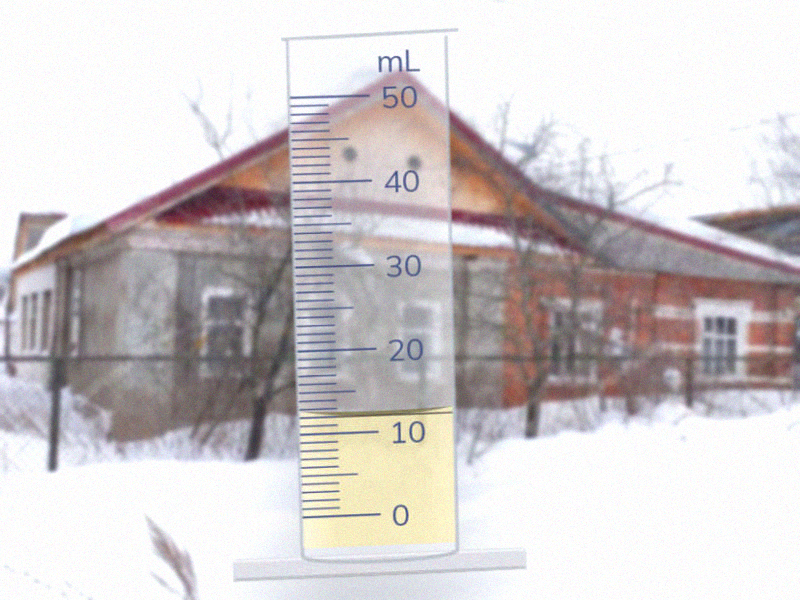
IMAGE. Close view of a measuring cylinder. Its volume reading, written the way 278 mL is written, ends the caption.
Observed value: 12 mL
